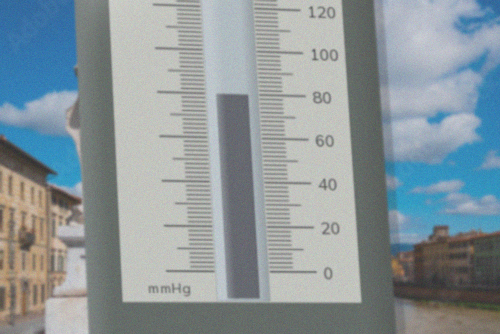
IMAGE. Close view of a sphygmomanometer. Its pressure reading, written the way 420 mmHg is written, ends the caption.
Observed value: 80 mmHg
